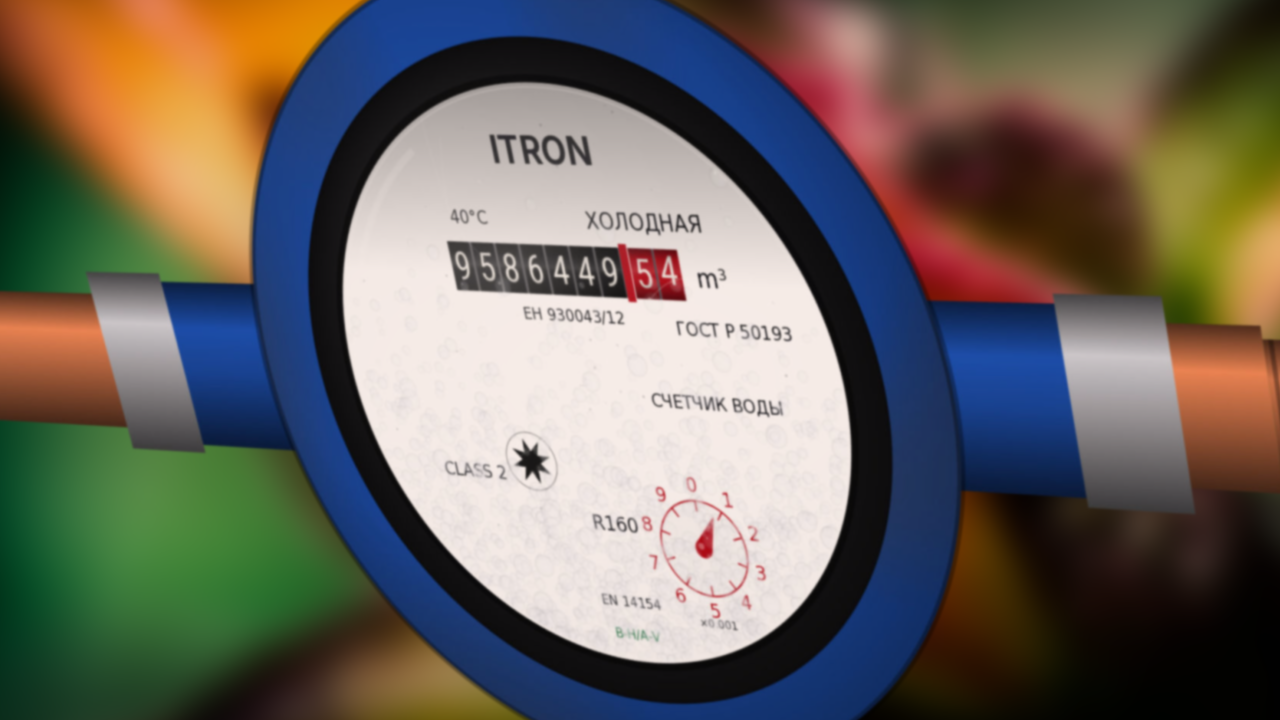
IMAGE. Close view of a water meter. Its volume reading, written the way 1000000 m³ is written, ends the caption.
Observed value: 9586449.540 m³
